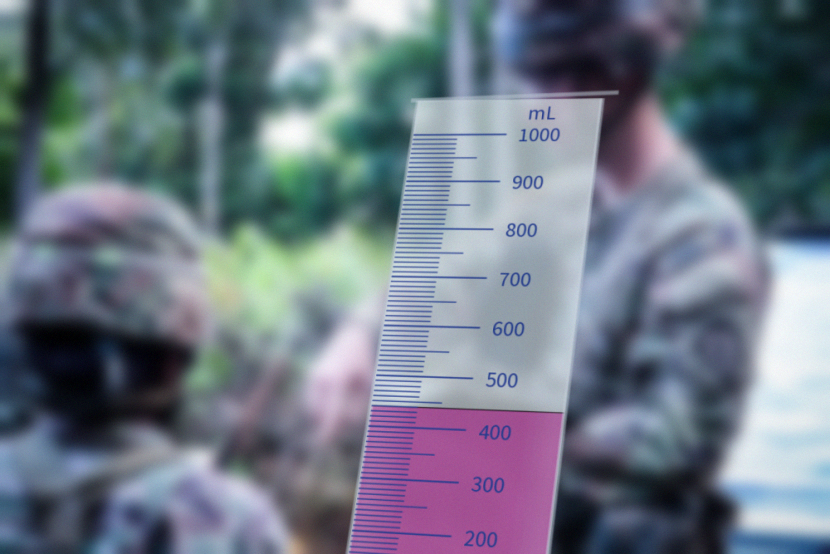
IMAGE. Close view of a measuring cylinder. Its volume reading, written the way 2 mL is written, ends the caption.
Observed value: 440 mL
